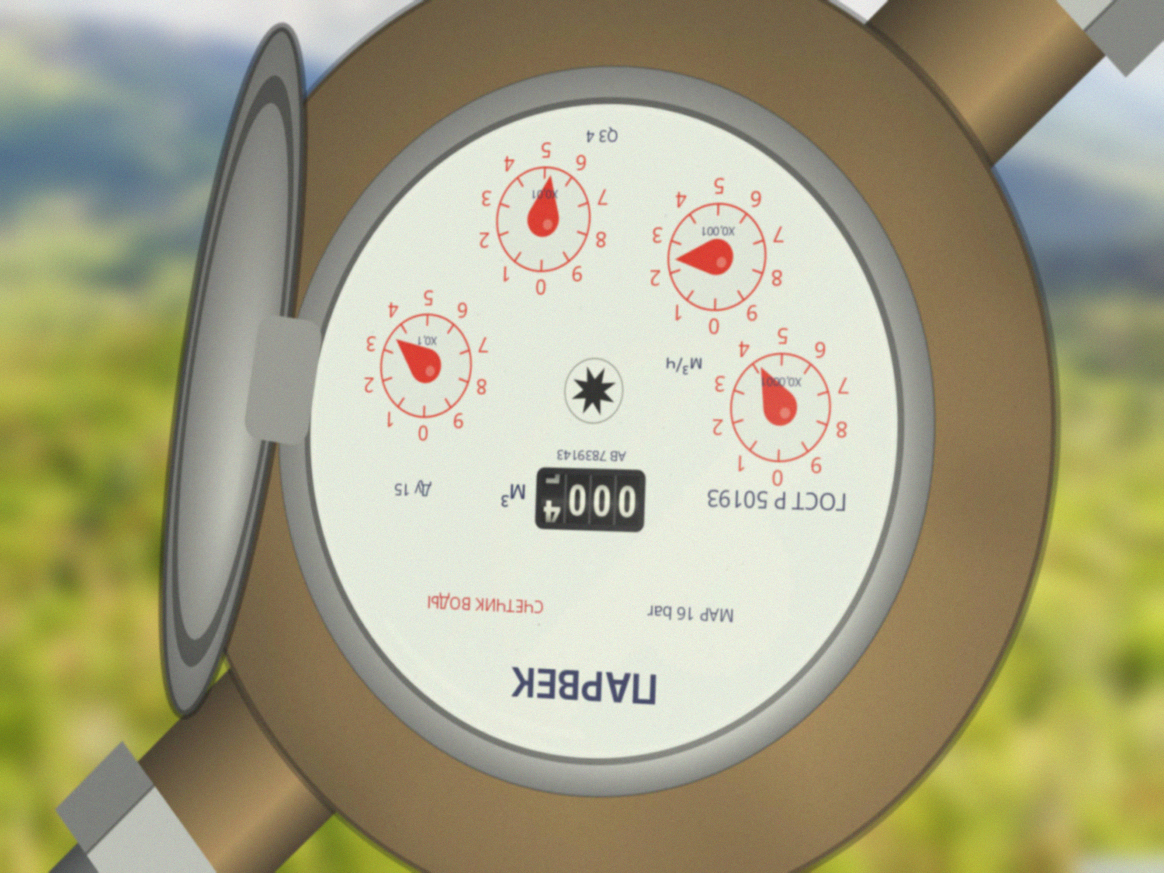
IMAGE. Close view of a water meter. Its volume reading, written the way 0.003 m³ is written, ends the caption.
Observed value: 4.3524 m³
